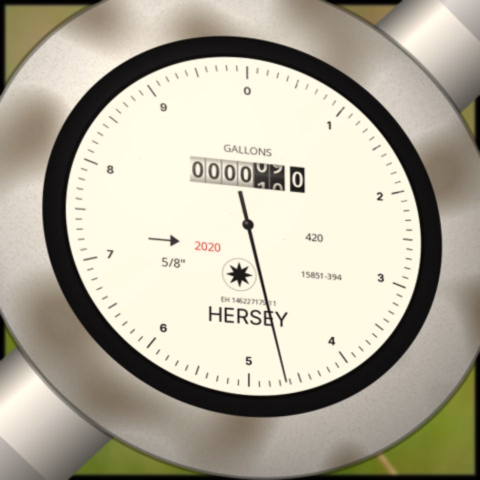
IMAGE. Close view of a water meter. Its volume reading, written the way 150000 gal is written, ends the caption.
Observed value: 94.6 gal
